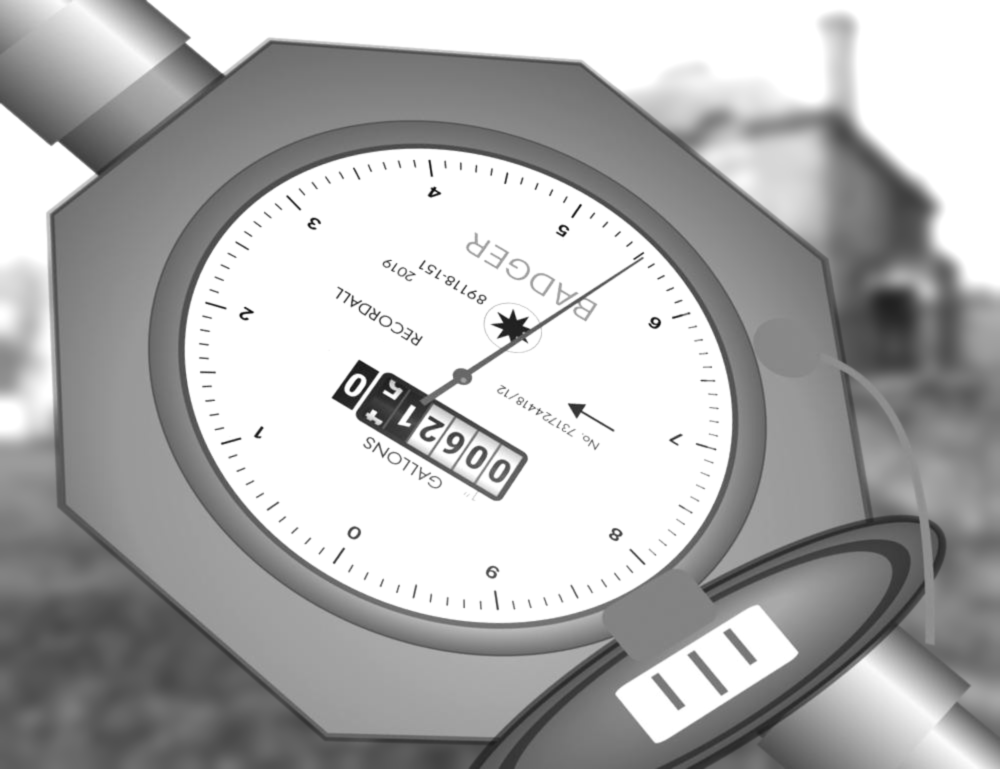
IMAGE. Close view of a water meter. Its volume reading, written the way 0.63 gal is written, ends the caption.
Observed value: 62145.5 gal
